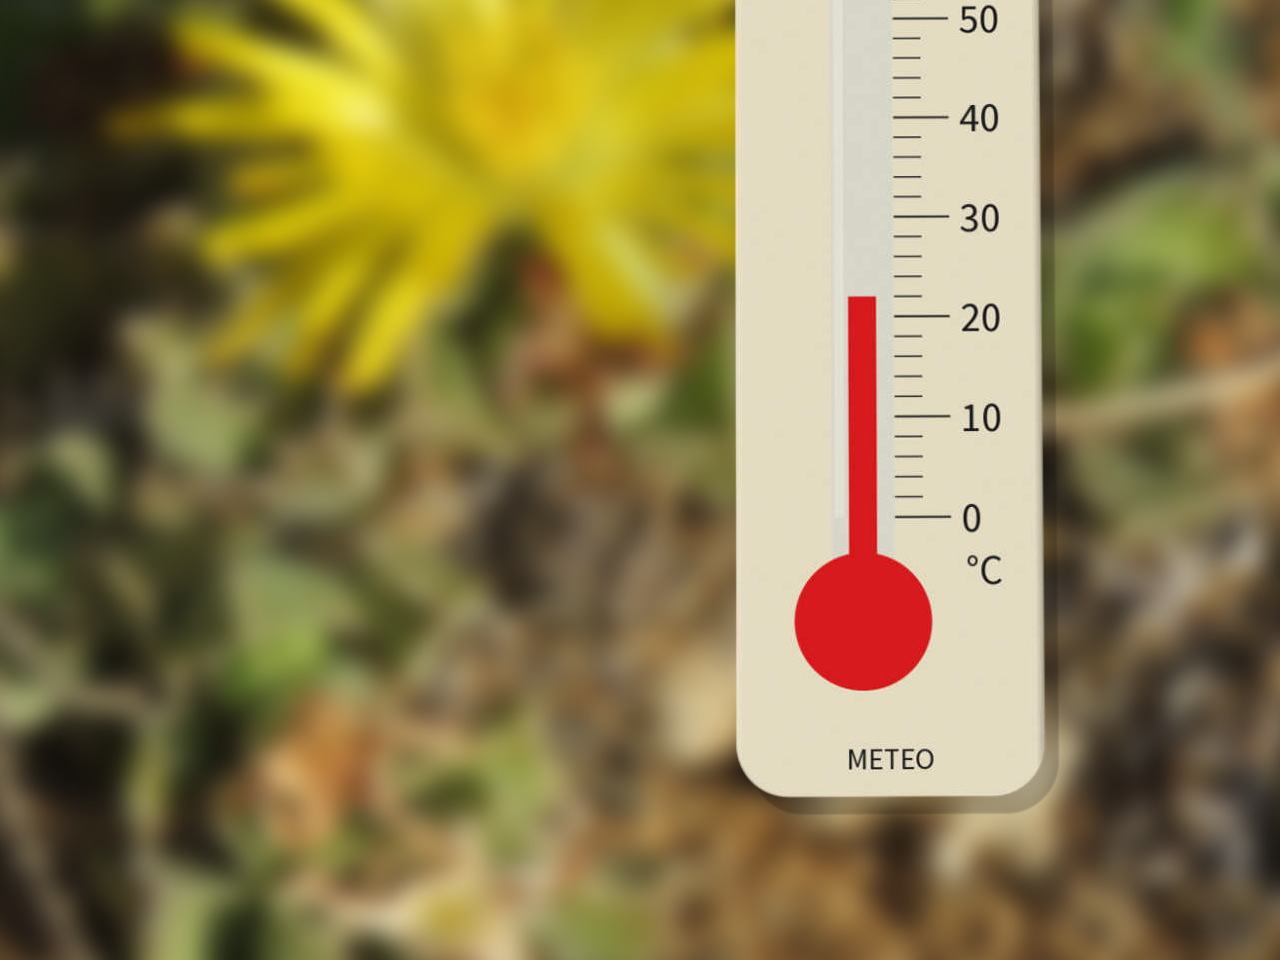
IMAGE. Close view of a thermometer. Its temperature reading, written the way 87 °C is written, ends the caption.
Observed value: 22 °C
